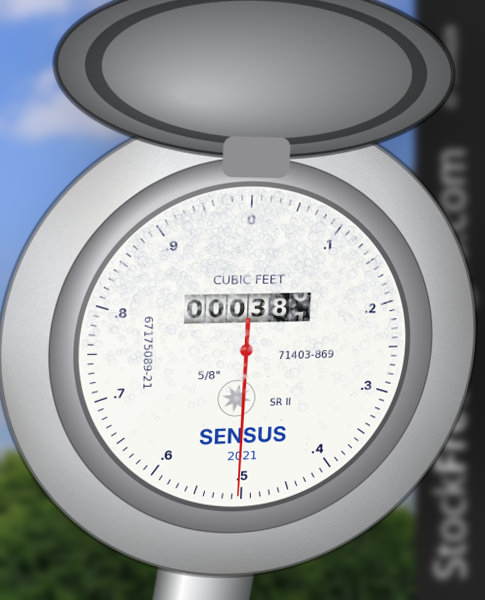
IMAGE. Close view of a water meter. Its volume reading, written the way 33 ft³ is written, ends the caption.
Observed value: 380.50 ft³
